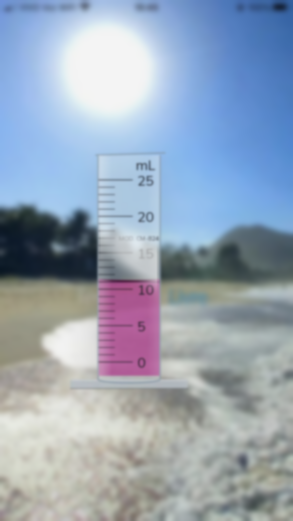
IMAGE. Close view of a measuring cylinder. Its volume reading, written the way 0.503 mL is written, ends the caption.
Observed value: 11 mL
